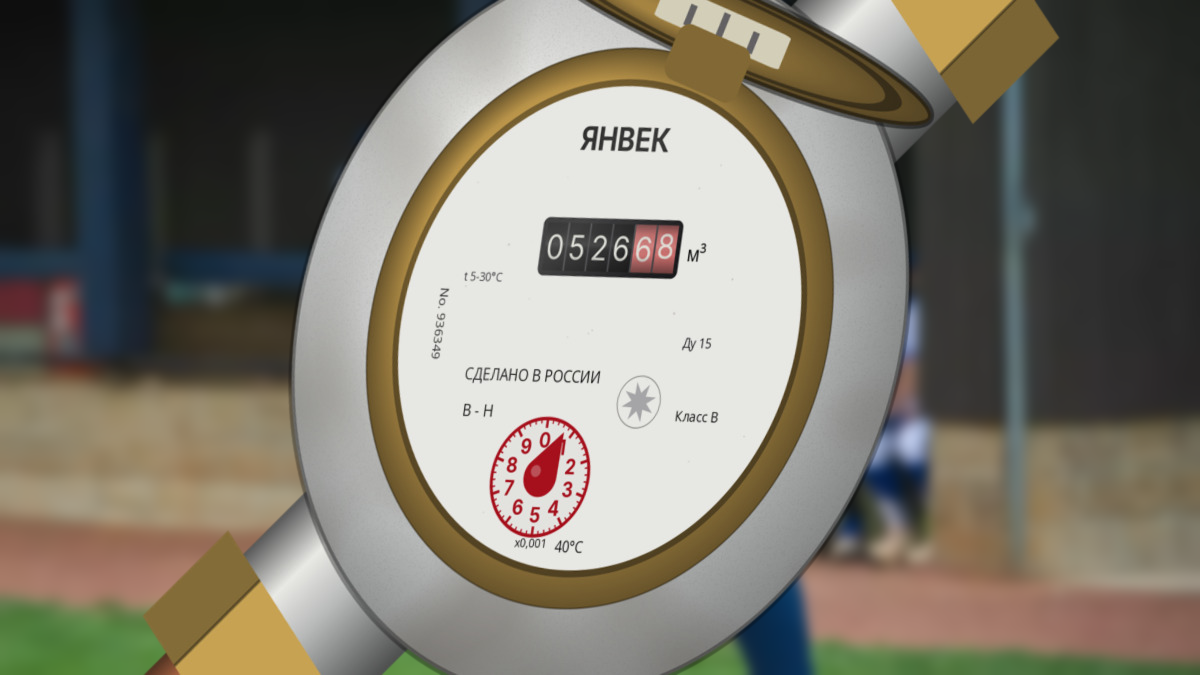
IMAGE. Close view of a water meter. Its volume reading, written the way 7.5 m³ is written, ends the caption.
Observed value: 526.680 m³
